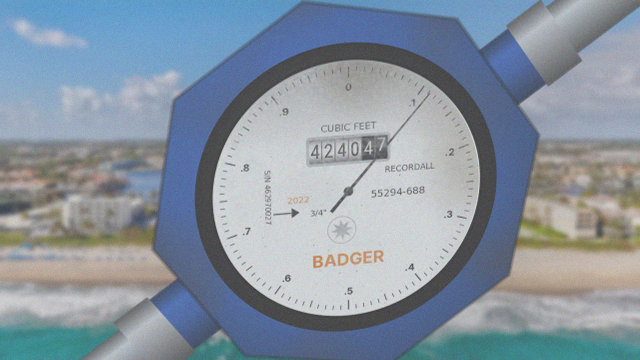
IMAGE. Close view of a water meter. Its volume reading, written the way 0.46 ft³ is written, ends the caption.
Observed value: 424047.11 ft³
